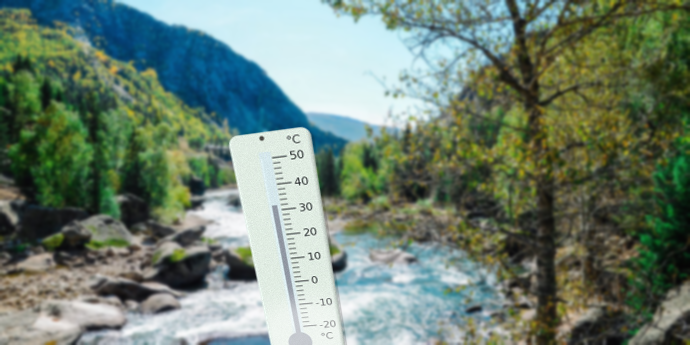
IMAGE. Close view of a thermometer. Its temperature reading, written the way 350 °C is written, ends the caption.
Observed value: 32 °C
